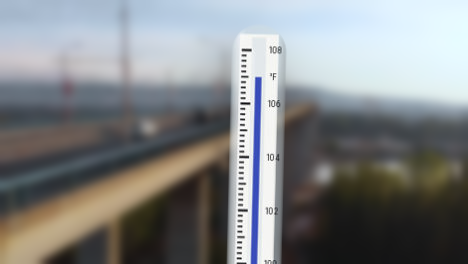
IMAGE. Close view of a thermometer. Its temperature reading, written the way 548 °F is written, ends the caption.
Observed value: 107 °F
